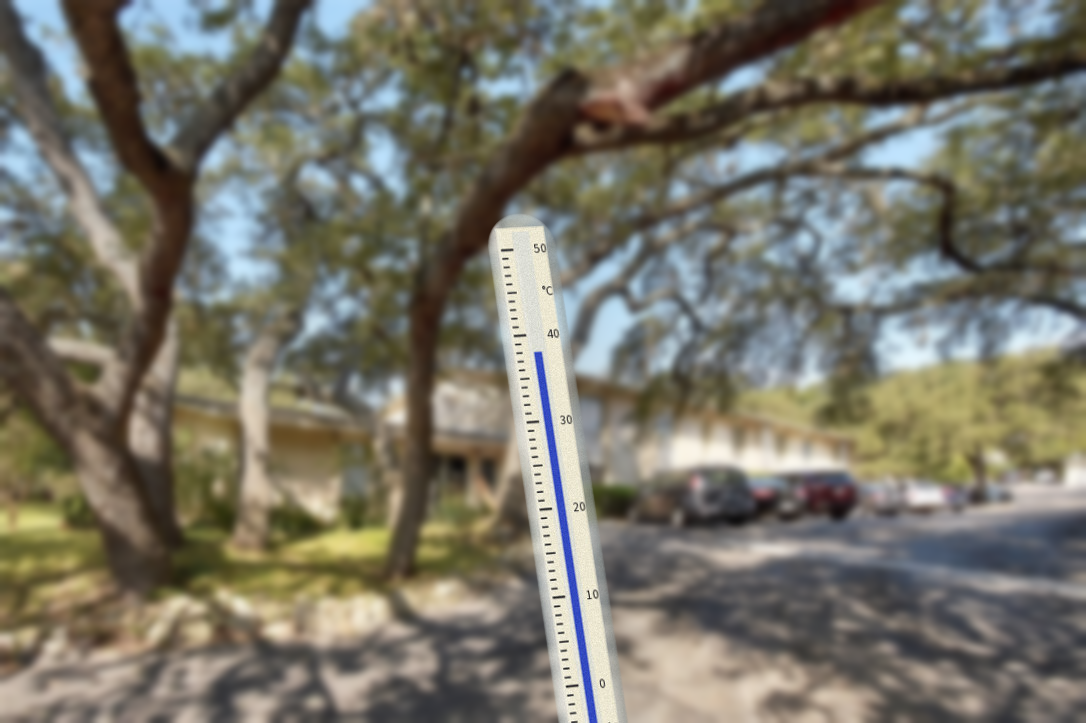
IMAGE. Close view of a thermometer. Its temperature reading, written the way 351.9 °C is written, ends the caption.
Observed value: 38 °C
